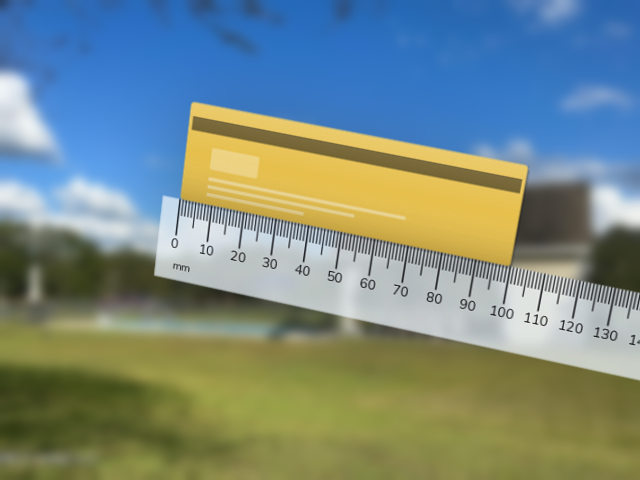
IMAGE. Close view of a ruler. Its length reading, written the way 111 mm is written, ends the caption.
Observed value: 100 mm
